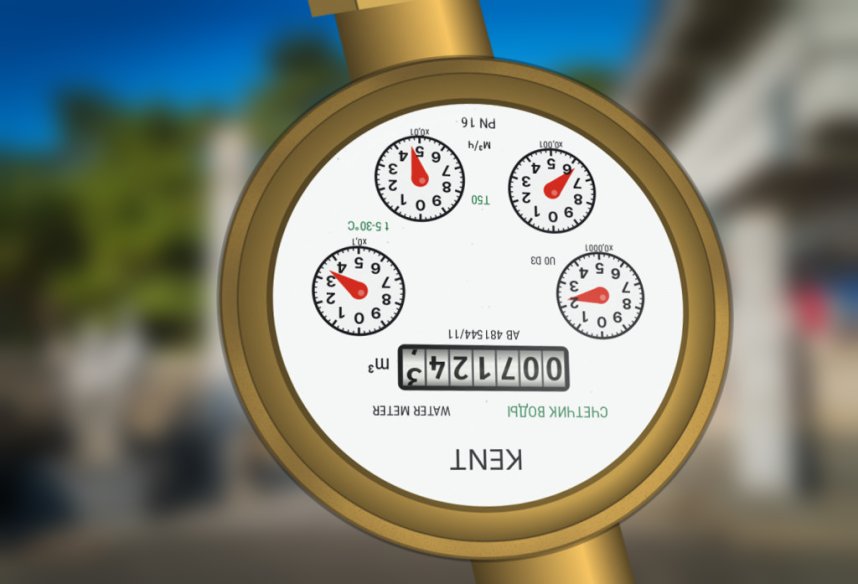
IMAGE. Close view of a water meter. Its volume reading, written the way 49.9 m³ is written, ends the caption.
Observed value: 71243.3462 m³
